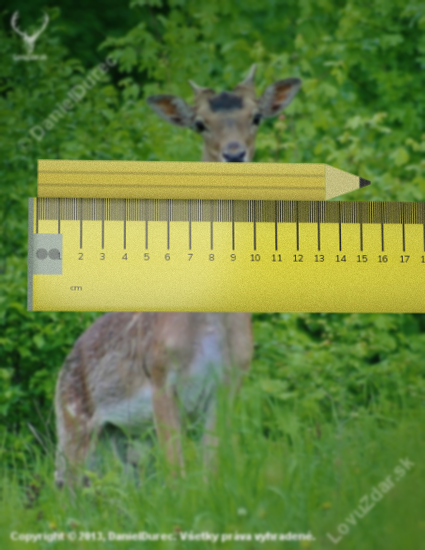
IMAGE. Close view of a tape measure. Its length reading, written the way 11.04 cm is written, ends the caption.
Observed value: 15.5 cm
